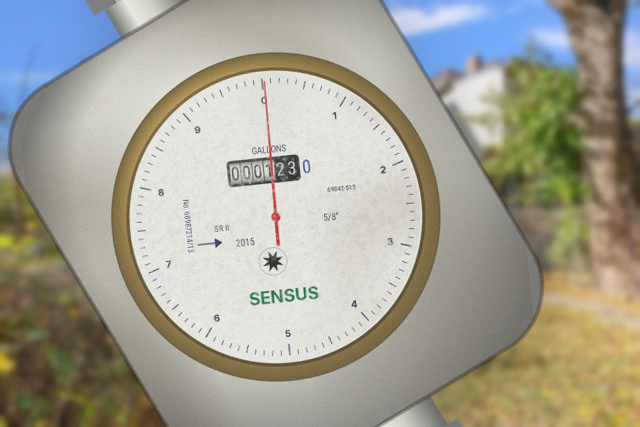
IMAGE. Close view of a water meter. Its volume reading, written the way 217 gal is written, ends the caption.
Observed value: 1230.0 gal
